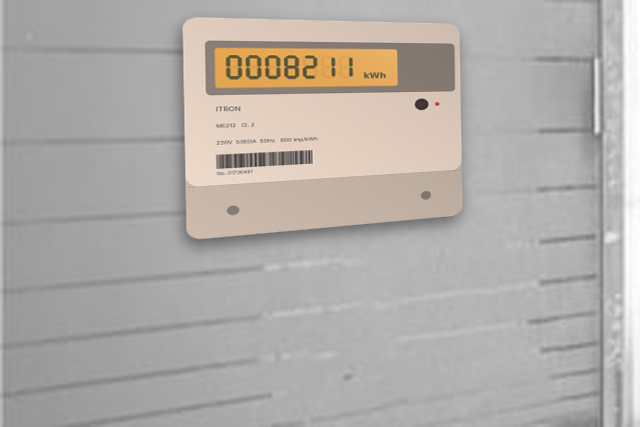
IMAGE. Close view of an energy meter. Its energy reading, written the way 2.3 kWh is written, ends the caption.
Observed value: 8211 kWh
